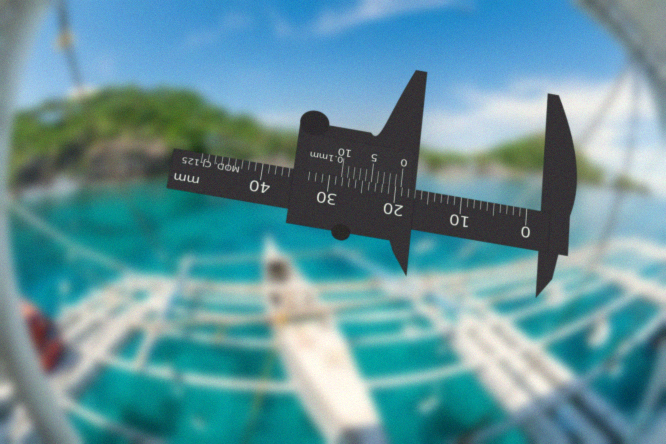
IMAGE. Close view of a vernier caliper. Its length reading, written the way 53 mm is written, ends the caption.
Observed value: 19.2 mm
